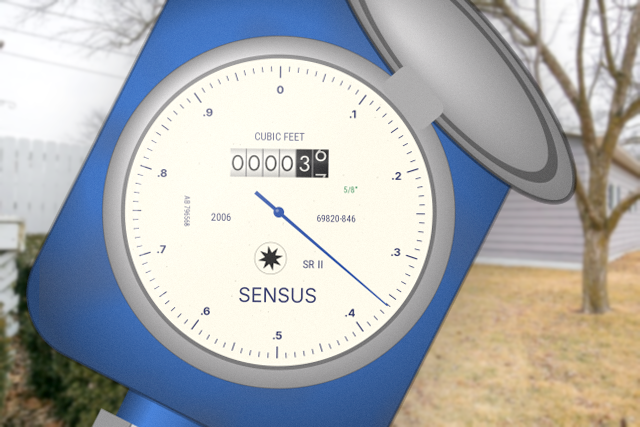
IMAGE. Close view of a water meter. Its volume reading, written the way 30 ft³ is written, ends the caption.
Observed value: 36.36 ft³
